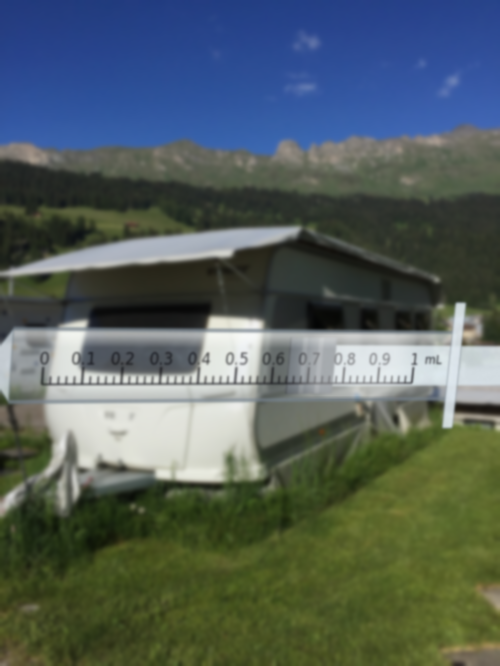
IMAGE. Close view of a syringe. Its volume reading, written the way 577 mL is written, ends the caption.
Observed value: 0.64 mL
